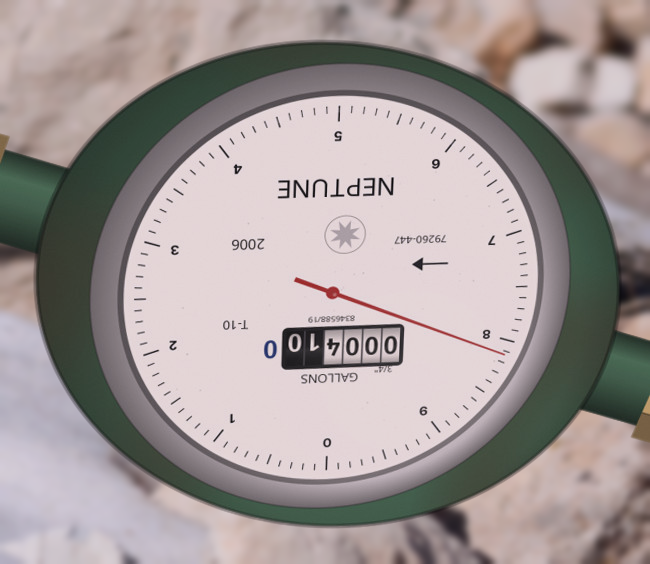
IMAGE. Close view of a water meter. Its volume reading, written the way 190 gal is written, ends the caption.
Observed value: 4098.1 gal
